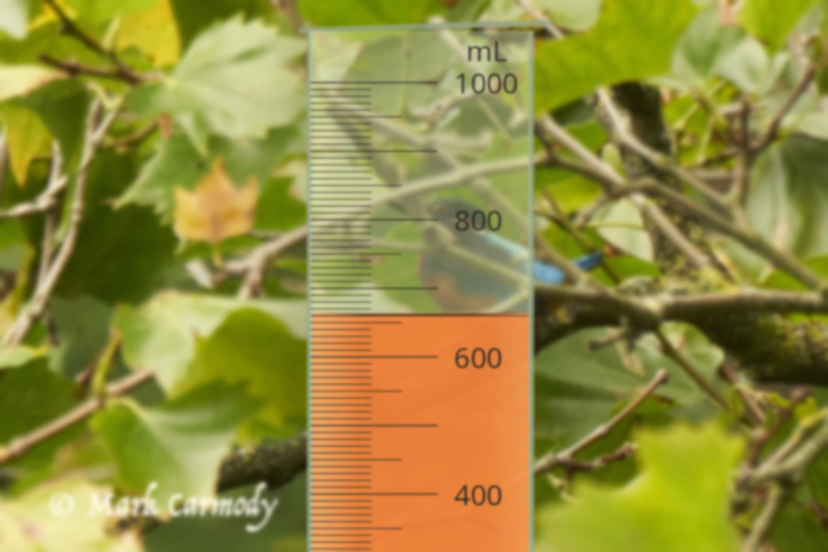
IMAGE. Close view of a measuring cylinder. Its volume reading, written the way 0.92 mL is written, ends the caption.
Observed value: 660 mL
